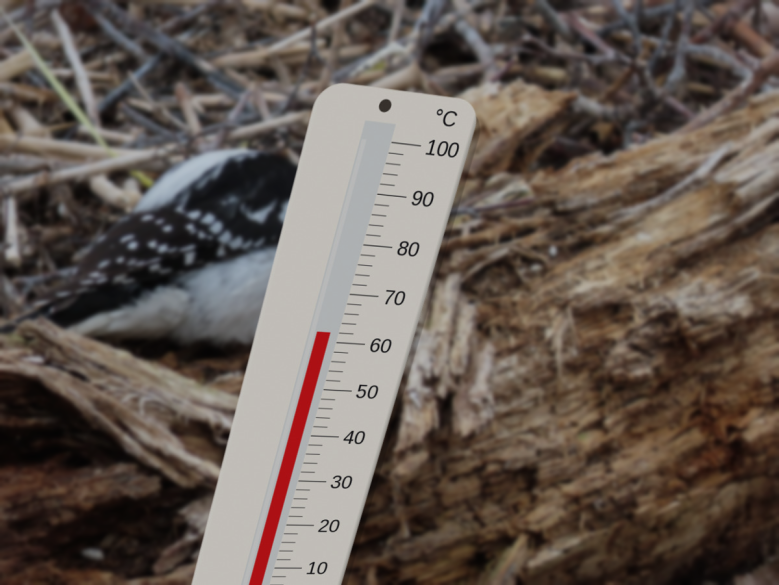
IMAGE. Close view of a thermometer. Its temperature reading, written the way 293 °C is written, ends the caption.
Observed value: 62 °C
